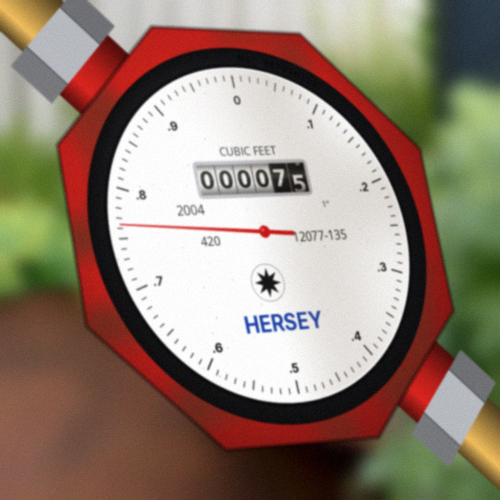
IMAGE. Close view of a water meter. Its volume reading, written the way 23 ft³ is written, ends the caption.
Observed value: 74.76 ft³
